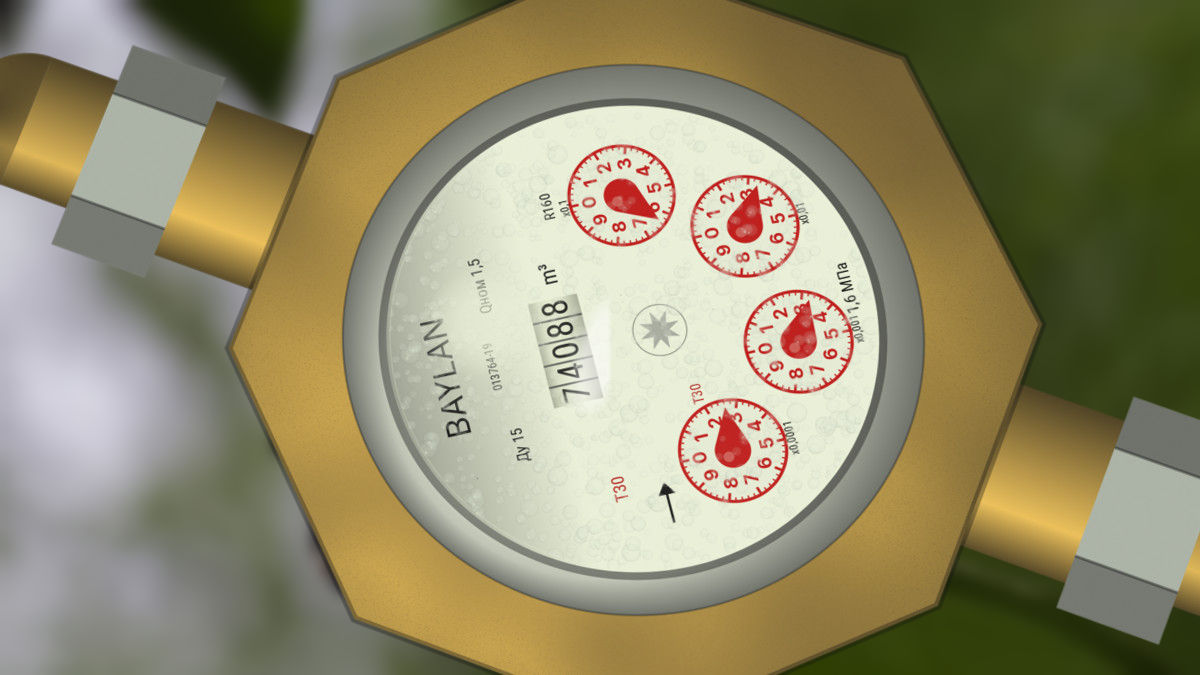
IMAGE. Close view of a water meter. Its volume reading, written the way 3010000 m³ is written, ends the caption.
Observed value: 74088.6332 m³
